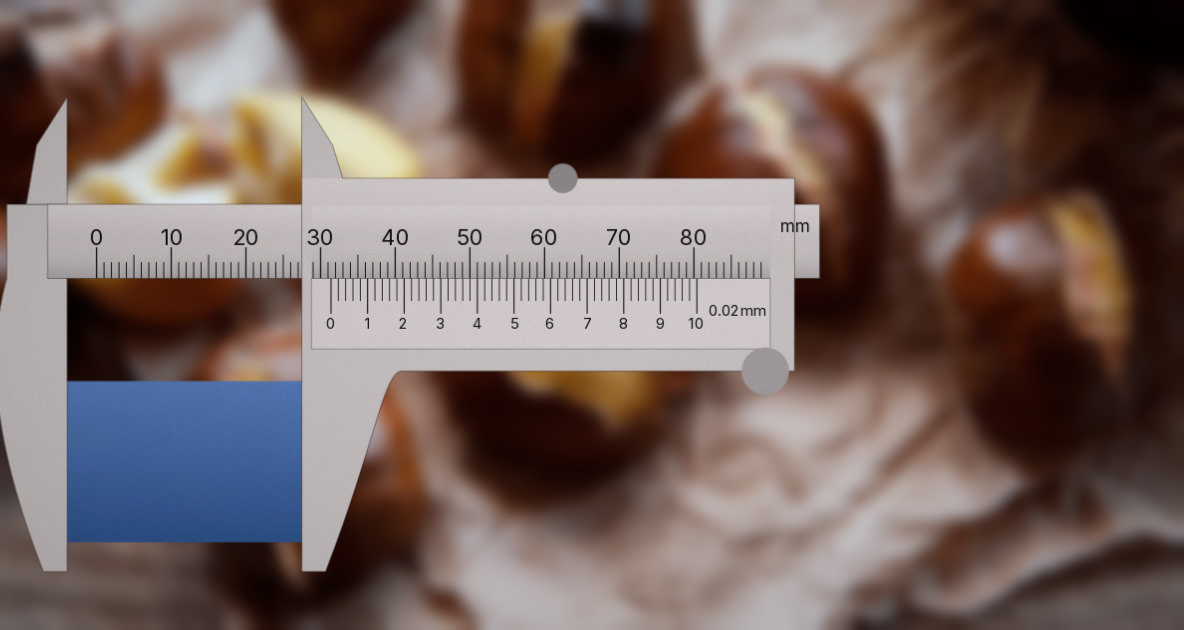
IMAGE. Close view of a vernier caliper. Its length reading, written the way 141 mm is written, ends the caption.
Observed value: 31.4 mm
